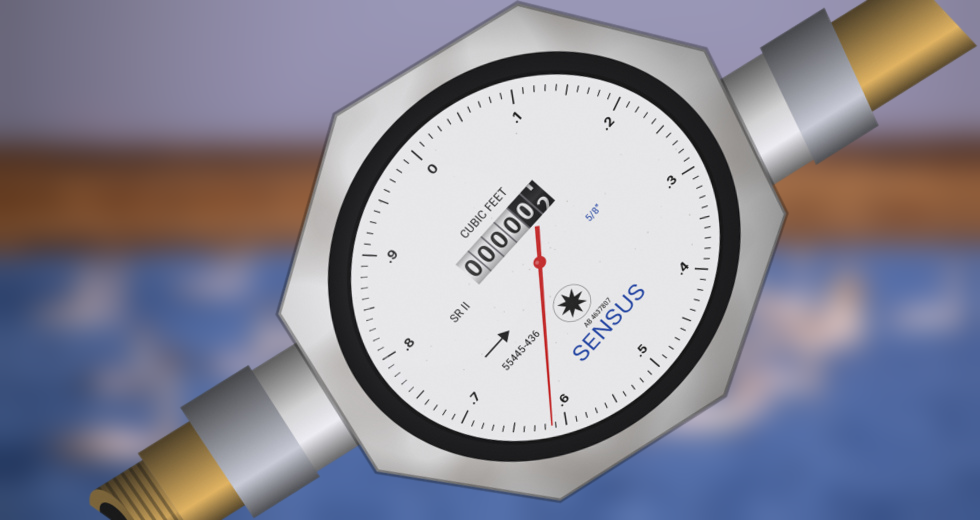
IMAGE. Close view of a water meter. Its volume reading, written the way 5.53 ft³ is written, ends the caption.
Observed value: 1.61 ft³
